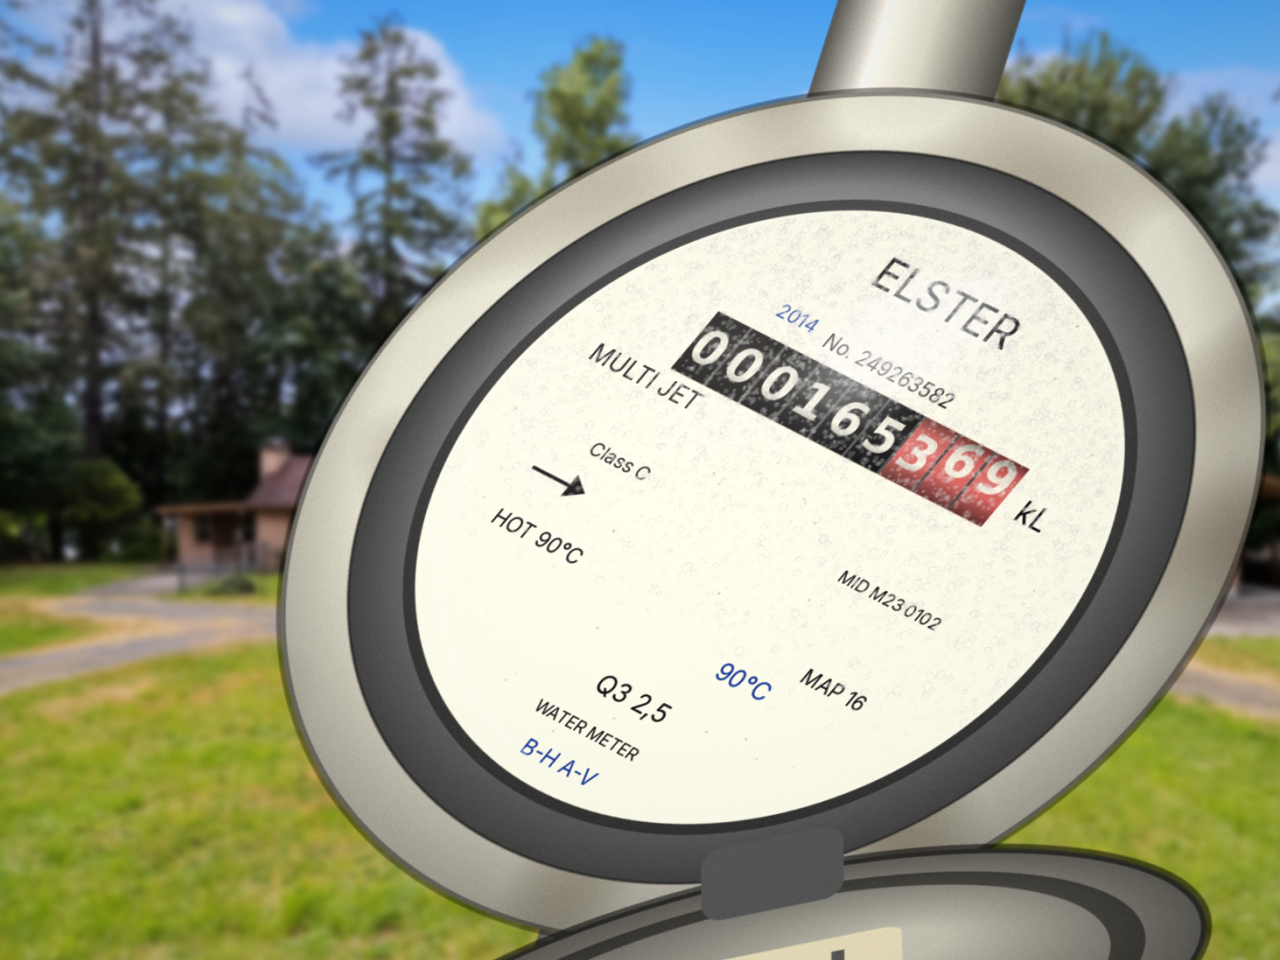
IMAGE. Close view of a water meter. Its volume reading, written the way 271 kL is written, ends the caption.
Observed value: 165.369 kL
